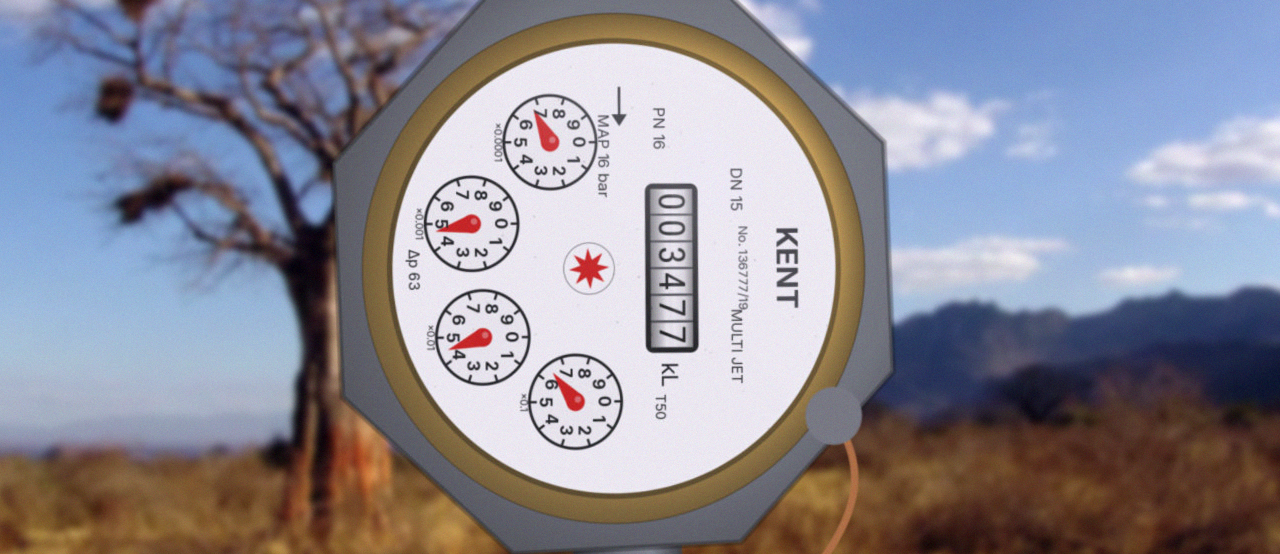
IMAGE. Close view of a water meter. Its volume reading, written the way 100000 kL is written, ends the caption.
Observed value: 3477.6446 kL
